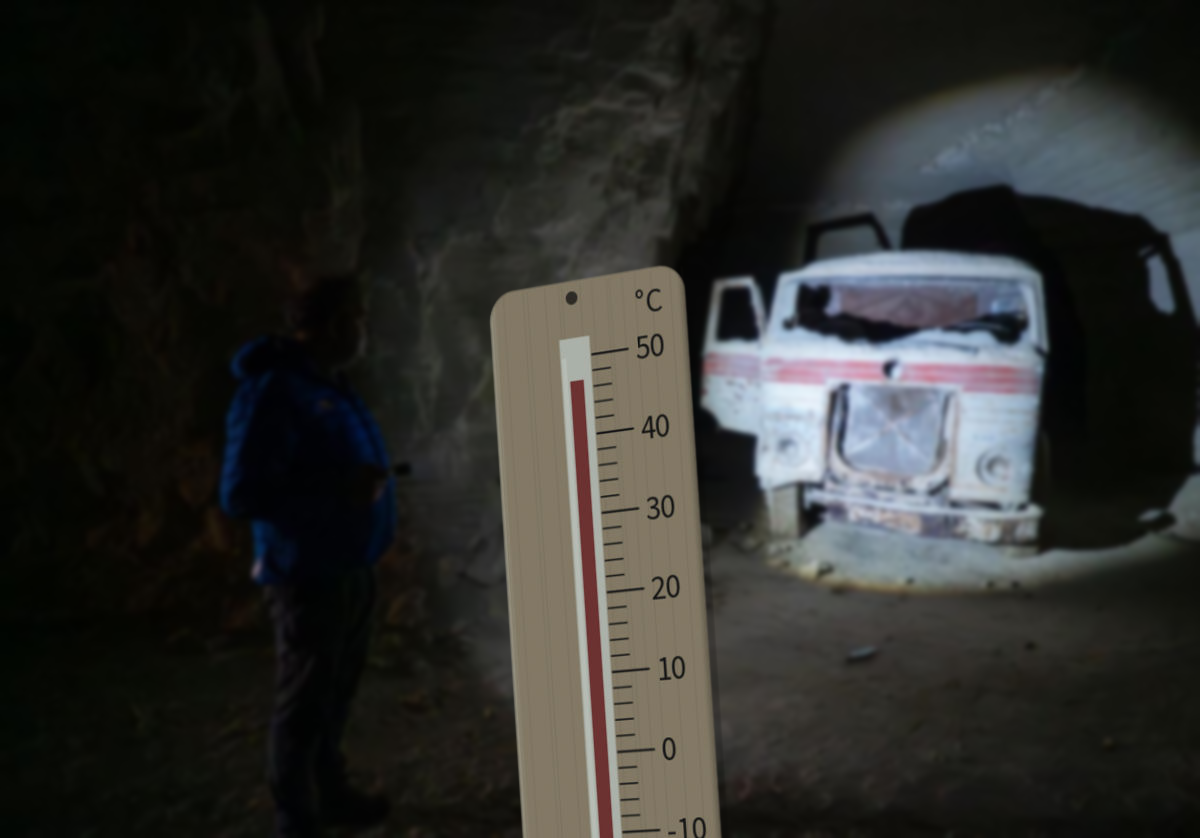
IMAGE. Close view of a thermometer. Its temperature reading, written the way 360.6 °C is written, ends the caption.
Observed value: 47 °C
